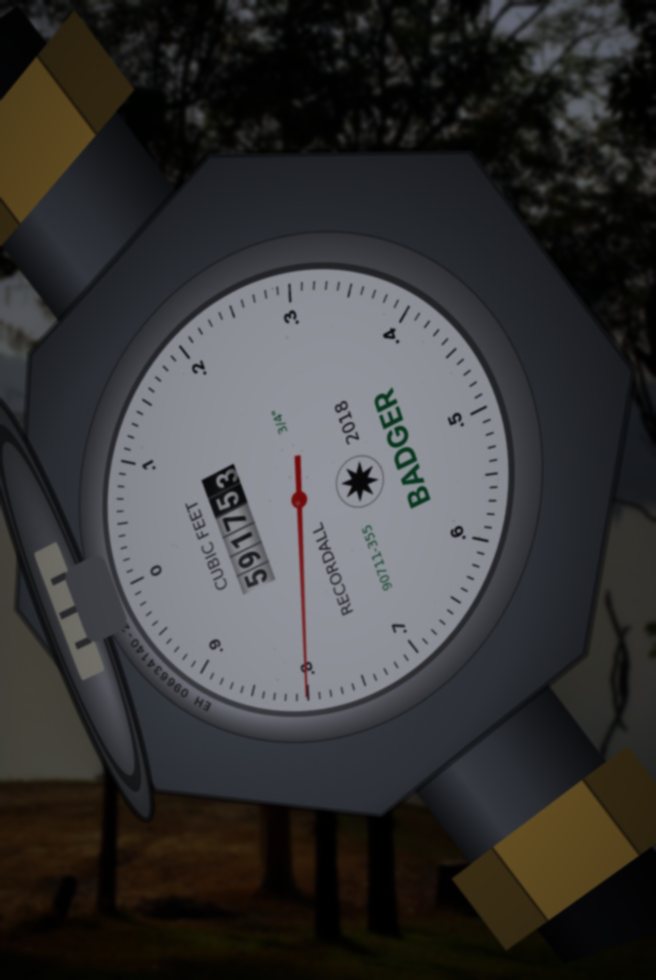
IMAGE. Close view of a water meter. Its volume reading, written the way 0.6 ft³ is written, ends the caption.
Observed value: 591752.80 ft³
